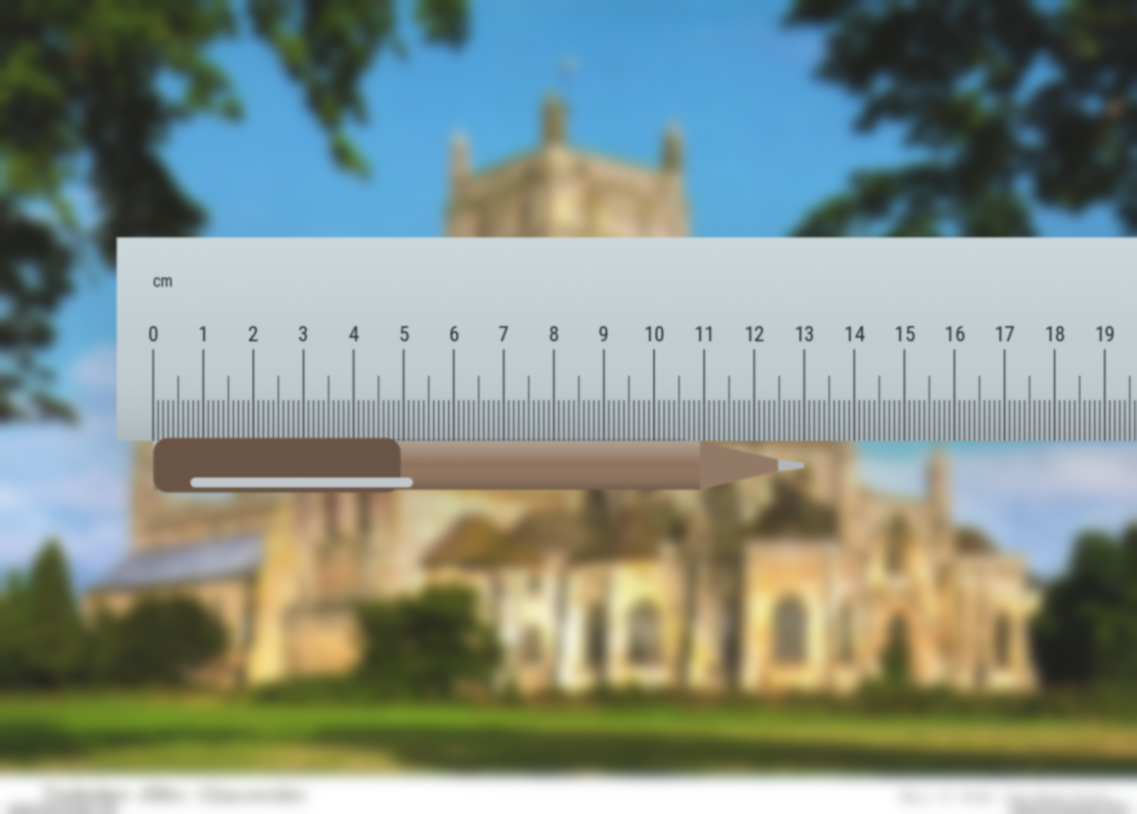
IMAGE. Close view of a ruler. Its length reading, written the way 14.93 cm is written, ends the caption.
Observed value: 13 cm
